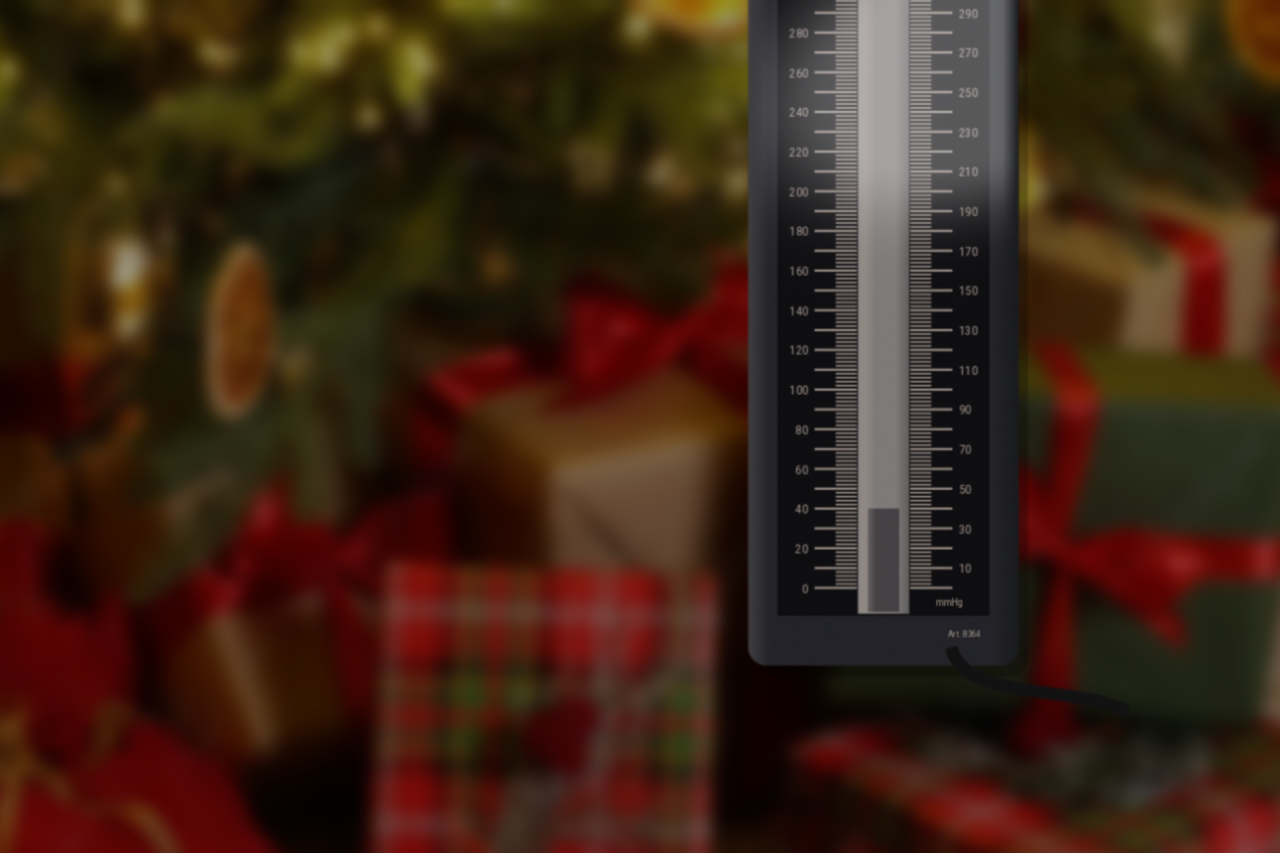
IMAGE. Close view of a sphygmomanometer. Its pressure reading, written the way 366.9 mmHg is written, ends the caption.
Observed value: 40 mmHg
